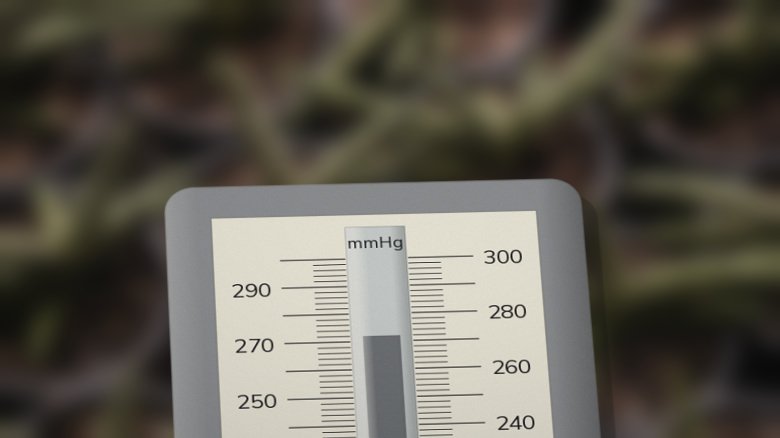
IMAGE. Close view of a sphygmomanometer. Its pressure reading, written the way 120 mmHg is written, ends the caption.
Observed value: 272 mmHg
